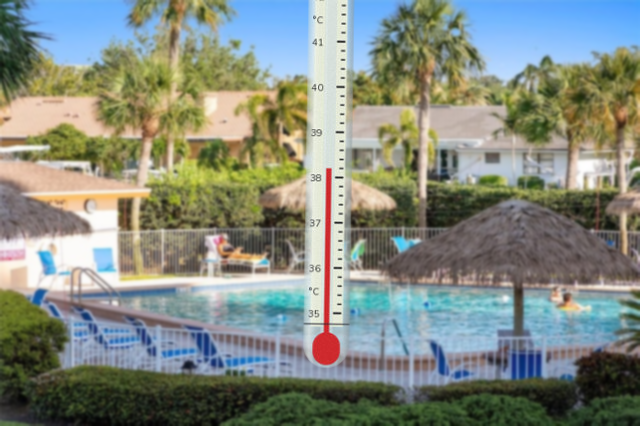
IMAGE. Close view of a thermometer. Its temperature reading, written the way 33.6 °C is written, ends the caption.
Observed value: 38.2 °C
